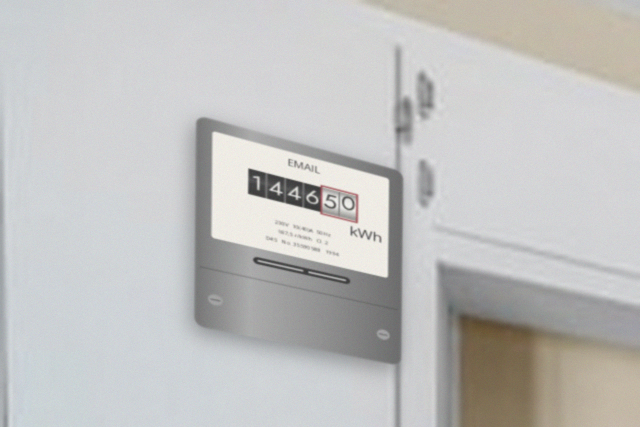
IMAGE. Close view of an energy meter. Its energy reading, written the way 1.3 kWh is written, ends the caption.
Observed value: 1446.50 kWh
